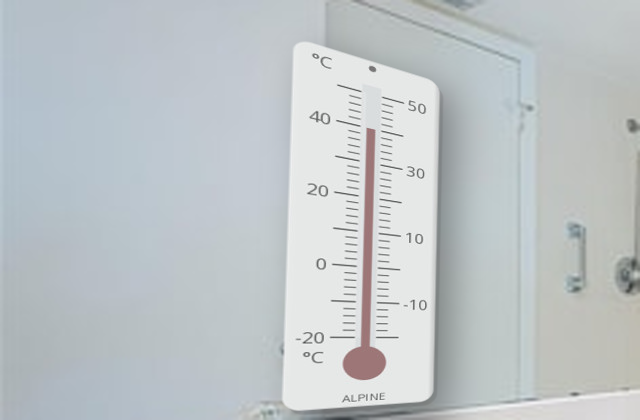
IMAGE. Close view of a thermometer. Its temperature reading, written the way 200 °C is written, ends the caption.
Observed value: 40 °C
